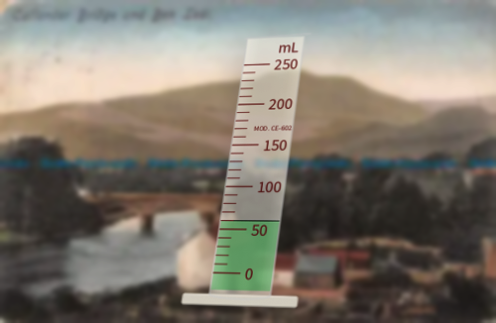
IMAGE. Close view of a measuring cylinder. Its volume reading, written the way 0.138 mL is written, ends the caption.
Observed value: 60 mL
